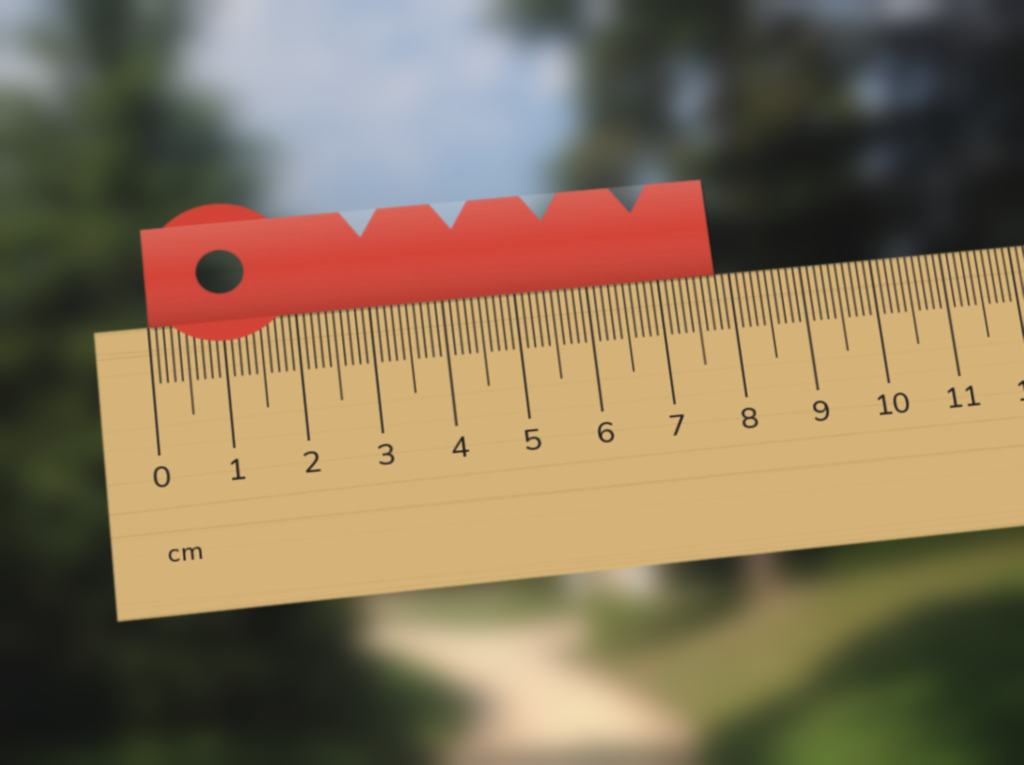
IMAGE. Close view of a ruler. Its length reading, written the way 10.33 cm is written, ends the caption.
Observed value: 7.8 cm
